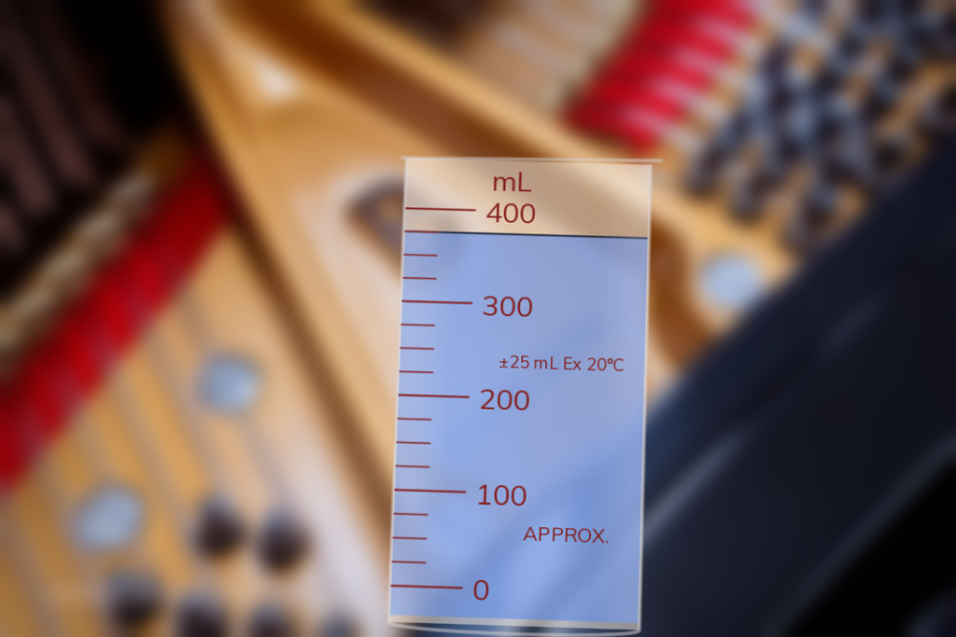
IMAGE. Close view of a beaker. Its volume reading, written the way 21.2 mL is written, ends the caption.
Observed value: 375 mL
